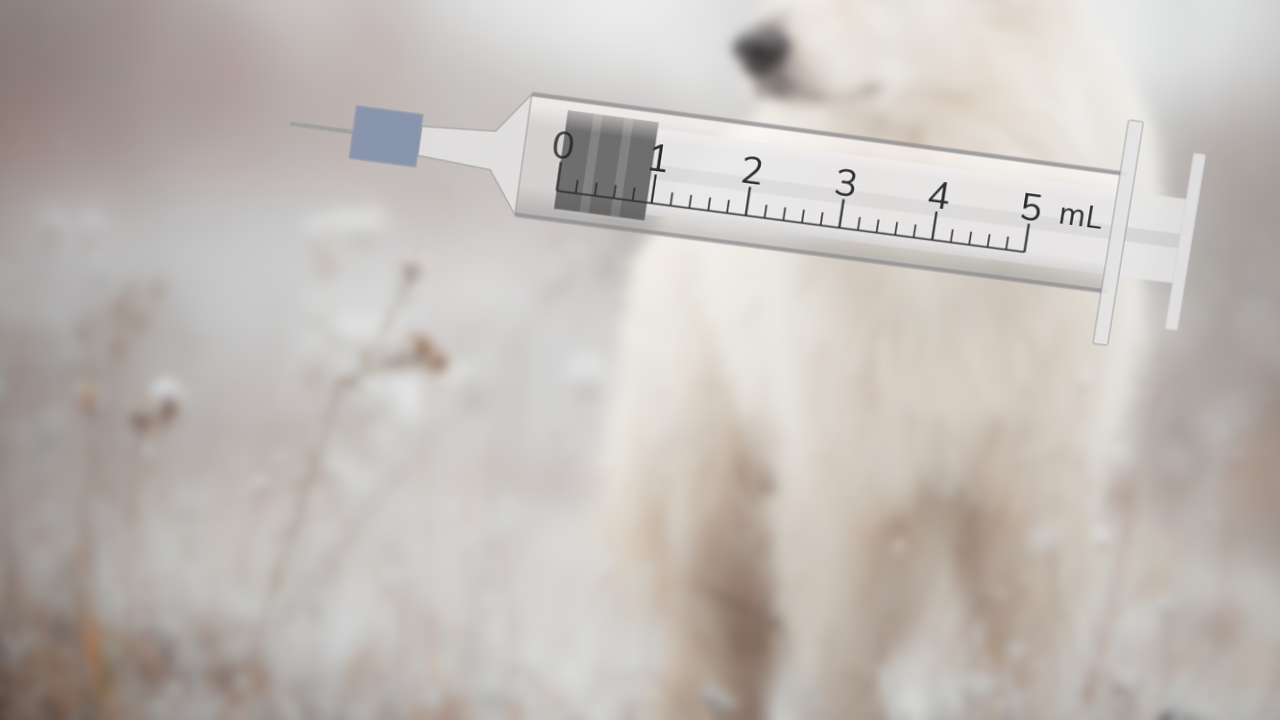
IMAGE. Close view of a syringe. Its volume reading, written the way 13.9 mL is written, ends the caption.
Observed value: 0 mL
